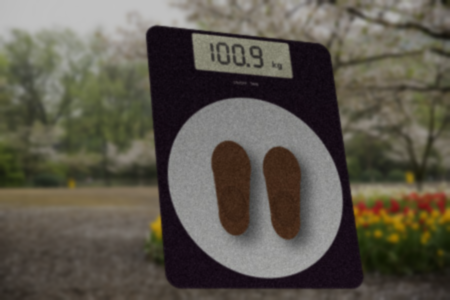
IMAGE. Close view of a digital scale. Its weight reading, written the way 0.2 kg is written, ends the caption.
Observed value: 100.9 kg
